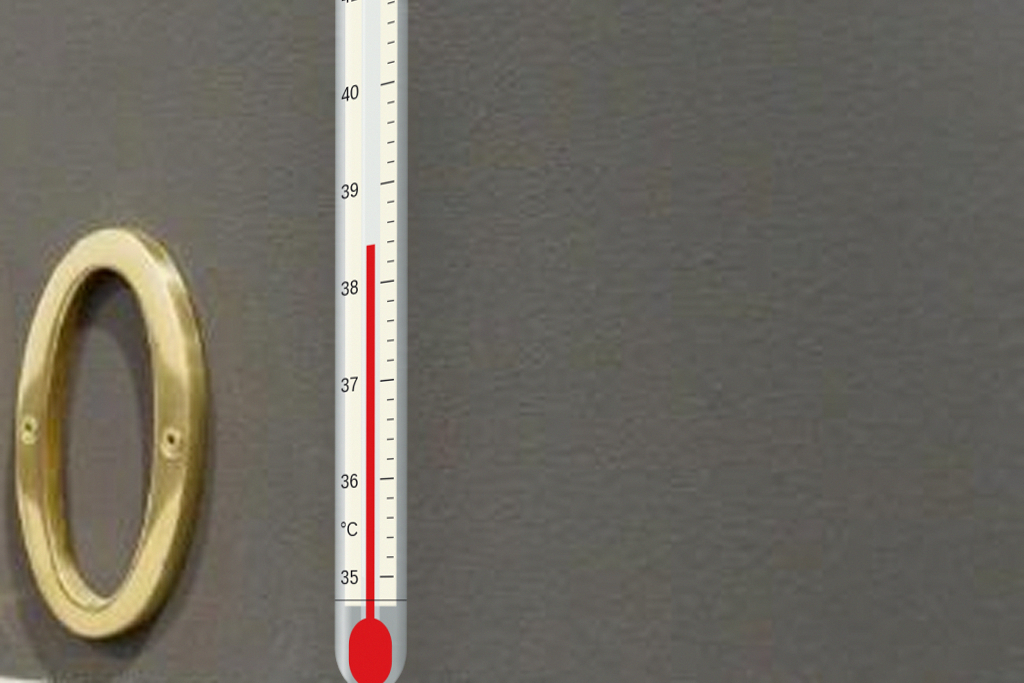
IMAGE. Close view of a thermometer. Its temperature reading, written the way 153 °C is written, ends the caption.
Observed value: 38.4 °C
